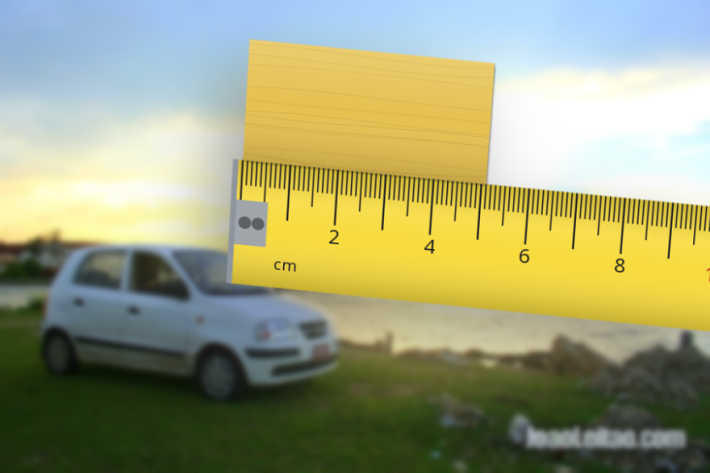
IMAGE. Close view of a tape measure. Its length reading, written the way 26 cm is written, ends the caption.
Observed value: 5.1 cm
